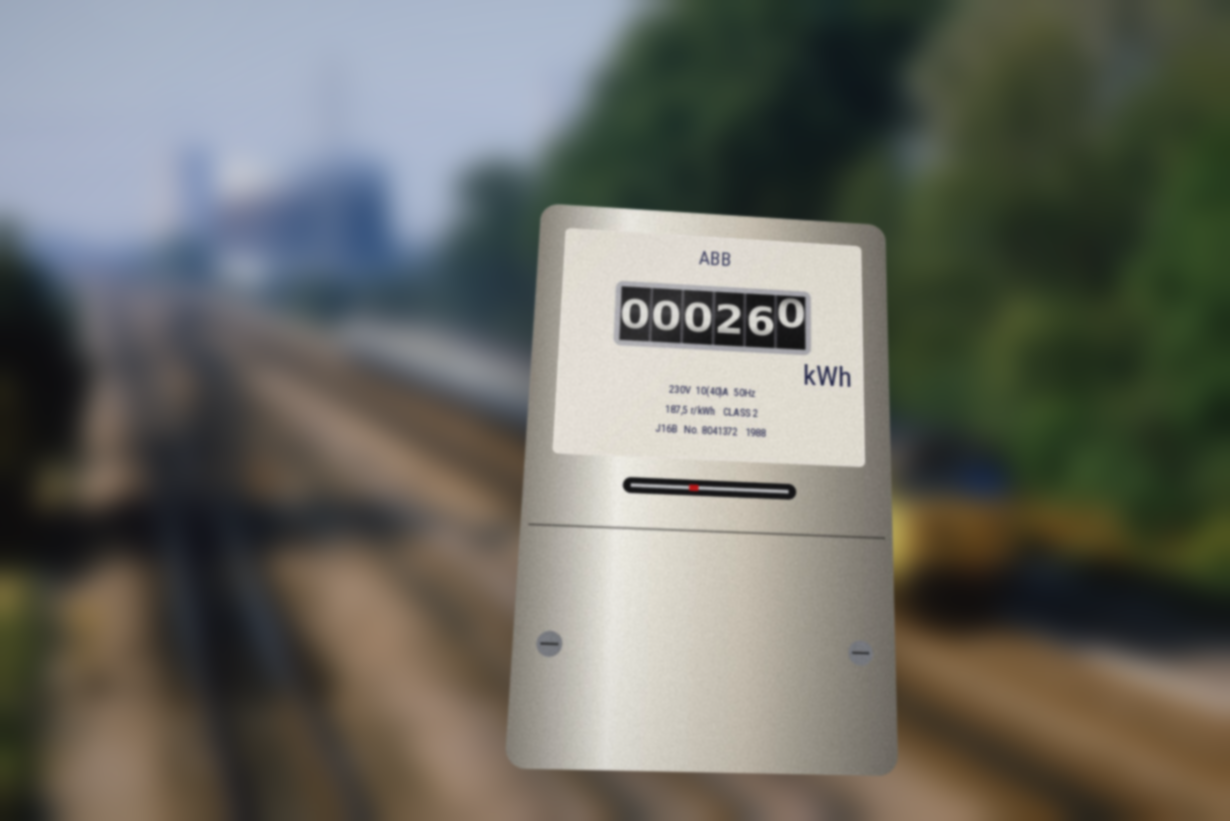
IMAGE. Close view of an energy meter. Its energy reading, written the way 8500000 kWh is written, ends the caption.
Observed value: 260 kWh
